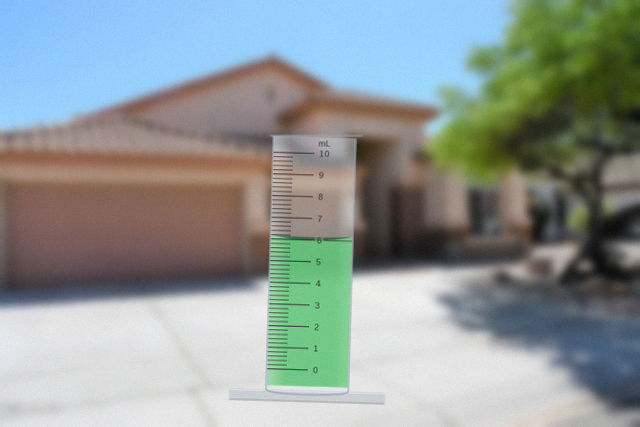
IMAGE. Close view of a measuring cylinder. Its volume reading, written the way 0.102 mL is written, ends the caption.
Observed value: 6 mL
